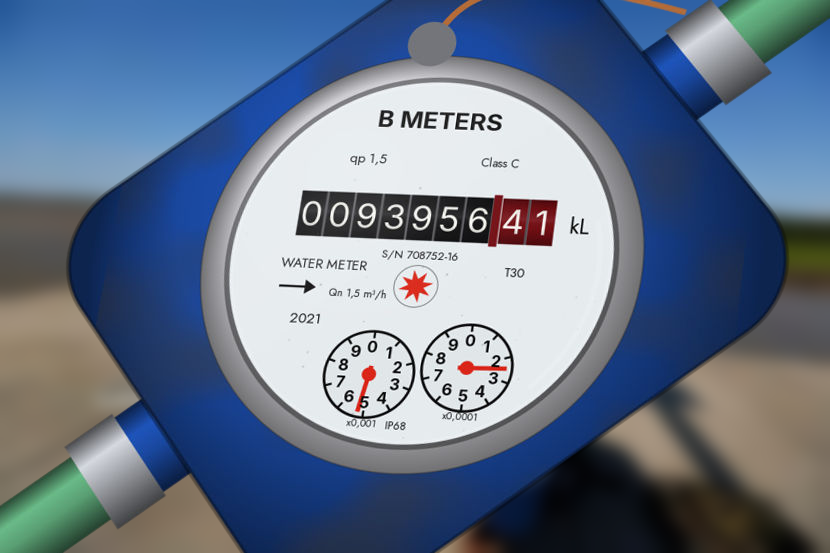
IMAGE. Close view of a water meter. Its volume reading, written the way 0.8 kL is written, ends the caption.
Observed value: 93956.4152 kL
